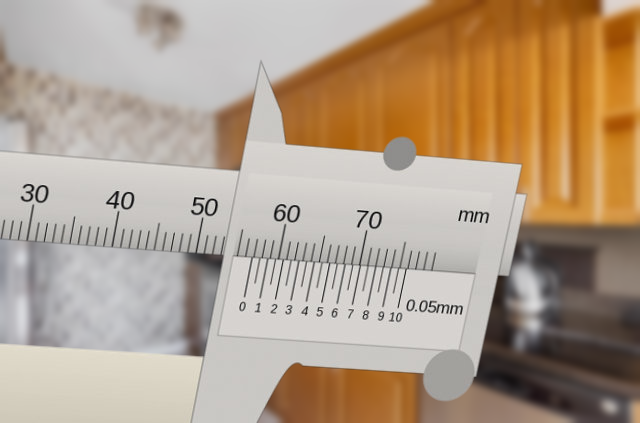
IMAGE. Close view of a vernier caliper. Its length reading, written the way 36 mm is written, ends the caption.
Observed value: 56.8 mm
